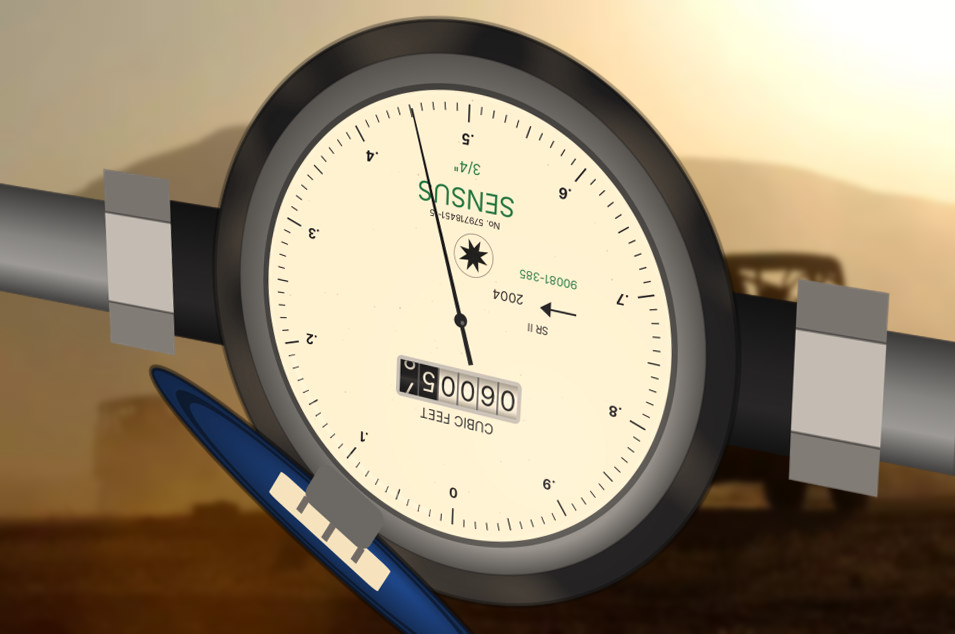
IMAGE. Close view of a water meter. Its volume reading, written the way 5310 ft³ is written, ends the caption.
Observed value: 60057.45 ft³
